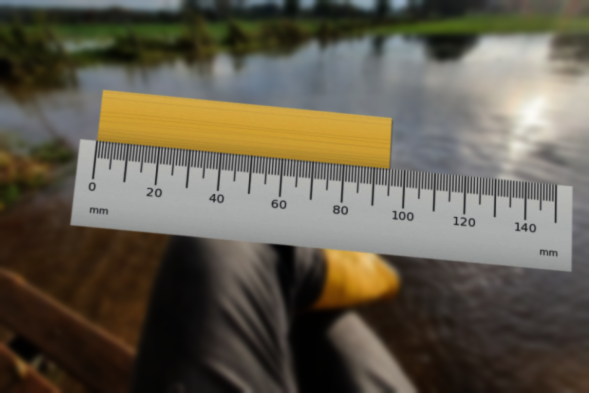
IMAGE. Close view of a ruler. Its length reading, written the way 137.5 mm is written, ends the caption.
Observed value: 95 mm
